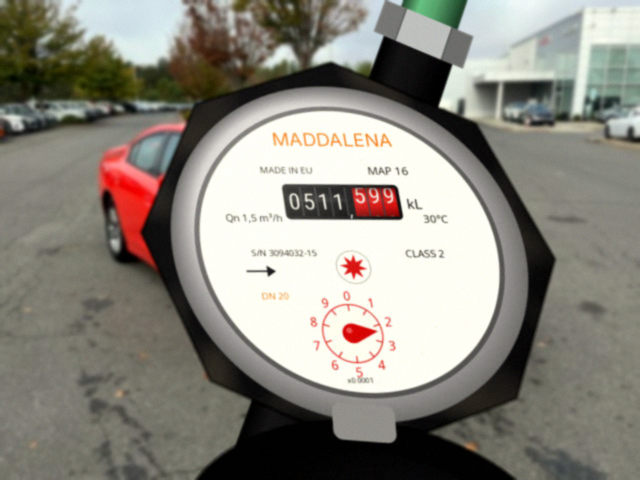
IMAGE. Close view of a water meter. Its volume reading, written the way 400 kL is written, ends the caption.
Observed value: 511.5992 kL
